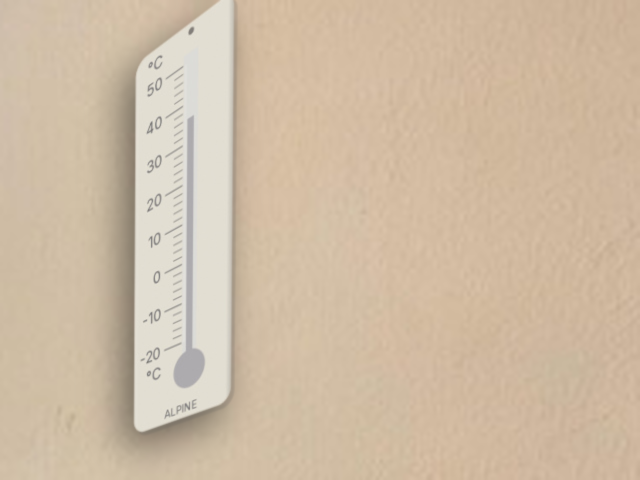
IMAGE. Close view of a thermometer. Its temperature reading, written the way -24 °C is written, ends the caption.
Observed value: 36 °C
